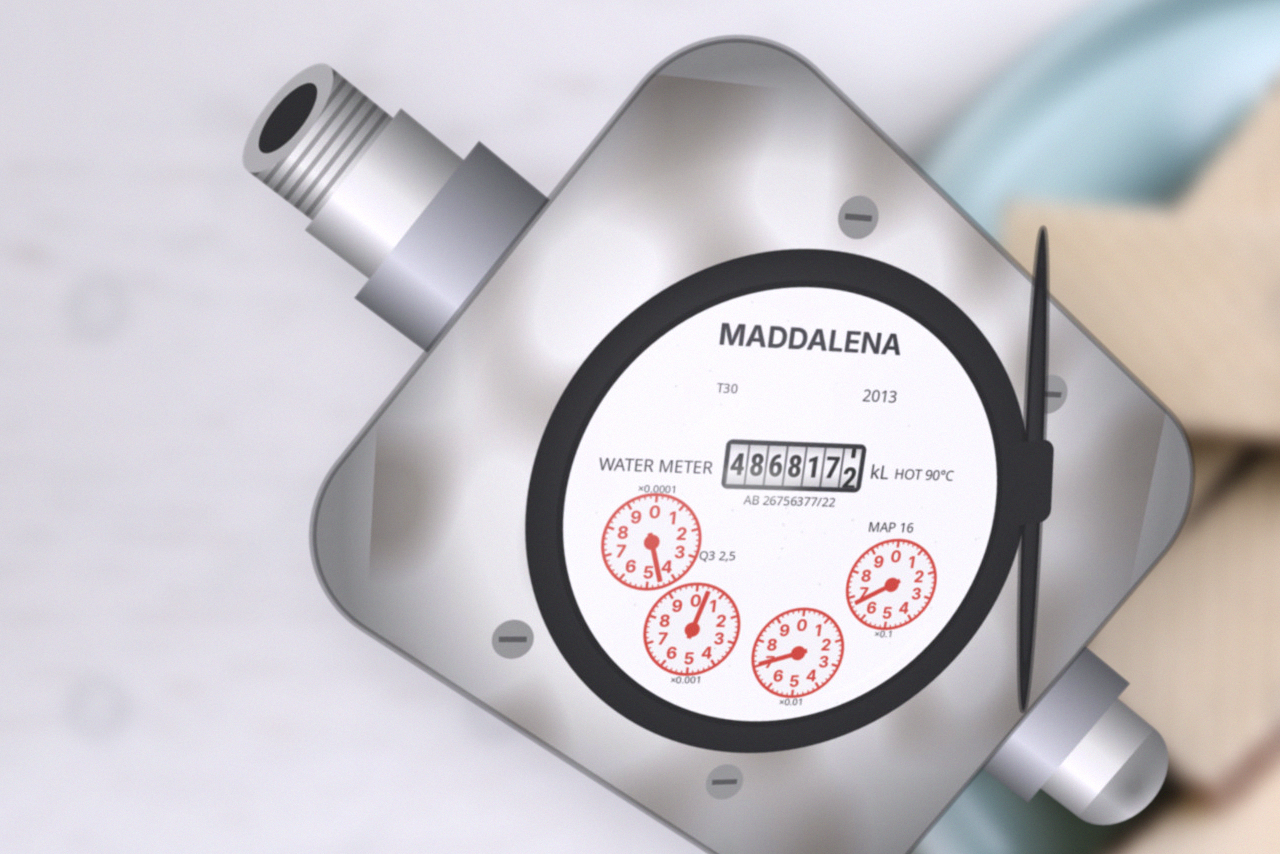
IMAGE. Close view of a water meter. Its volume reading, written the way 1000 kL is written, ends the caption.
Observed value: 4868171.6704 kL
